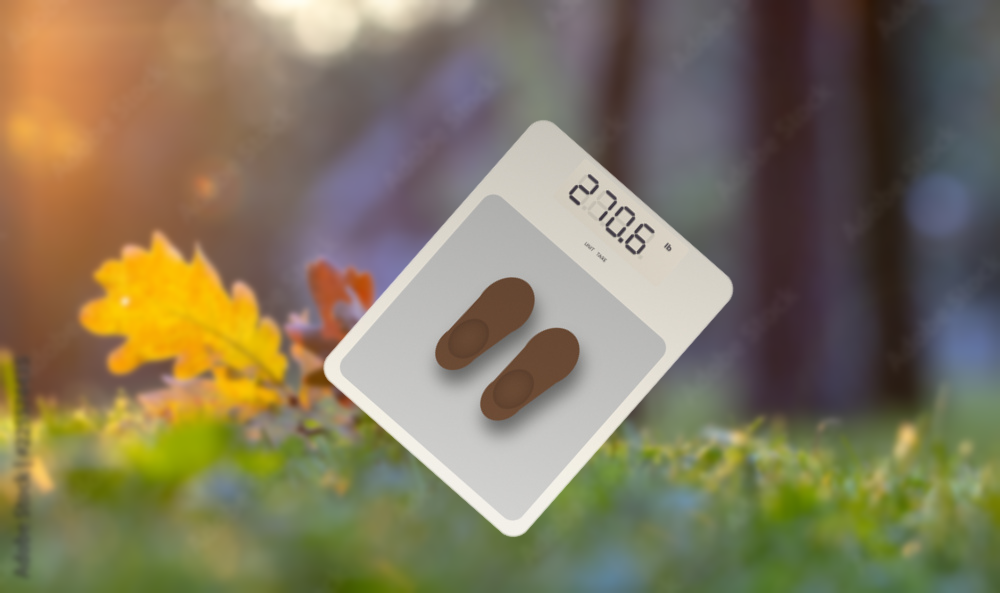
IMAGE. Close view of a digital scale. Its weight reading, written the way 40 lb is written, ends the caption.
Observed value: 270.6 lb
